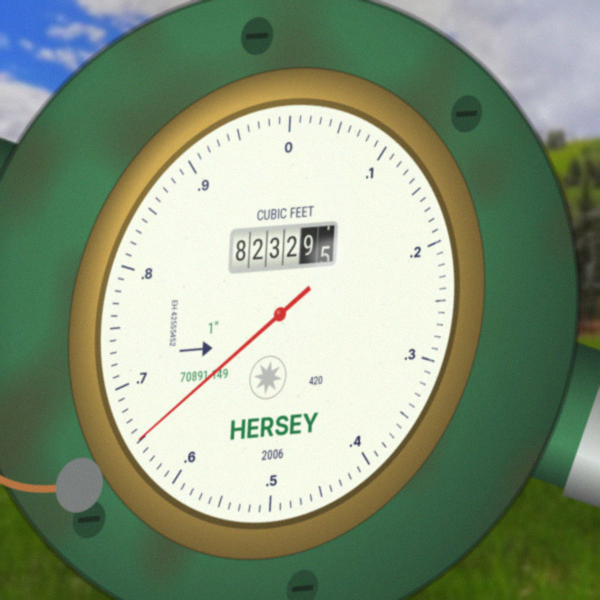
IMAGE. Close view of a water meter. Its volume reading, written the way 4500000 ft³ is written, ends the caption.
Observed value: 823294.65 ft³
